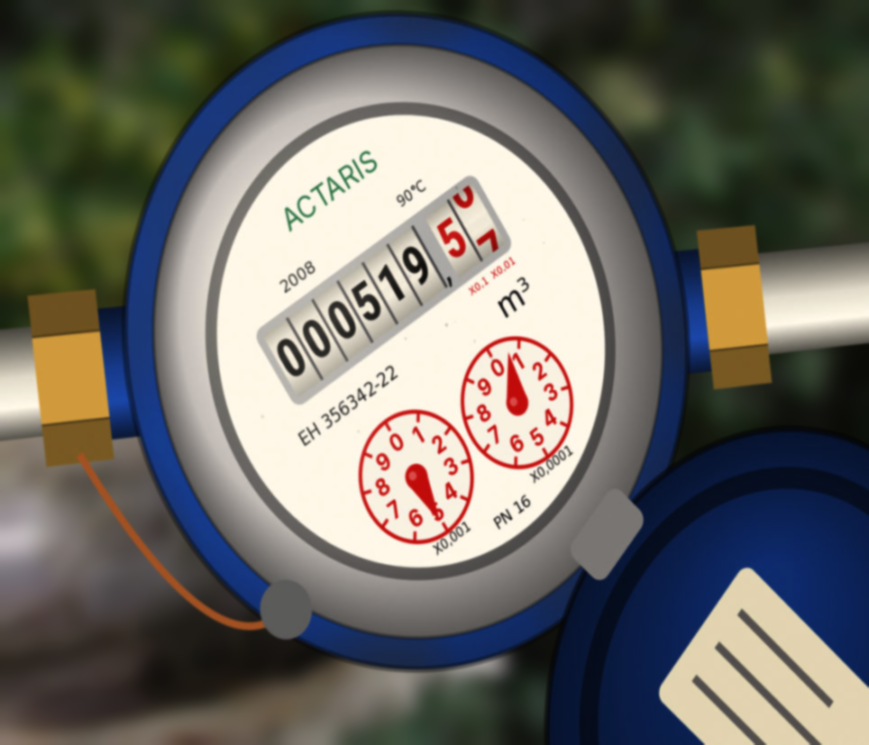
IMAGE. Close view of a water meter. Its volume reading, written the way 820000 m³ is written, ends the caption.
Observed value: 519.5650 m³
